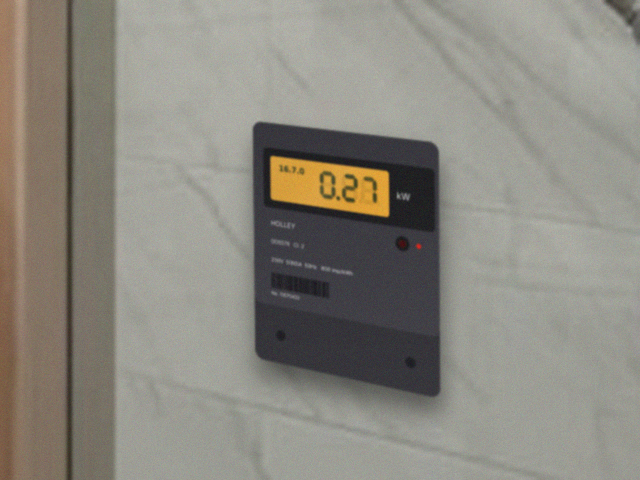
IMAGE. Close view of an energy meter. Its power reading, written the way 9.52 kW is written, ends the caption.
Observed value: 0.27 kW
